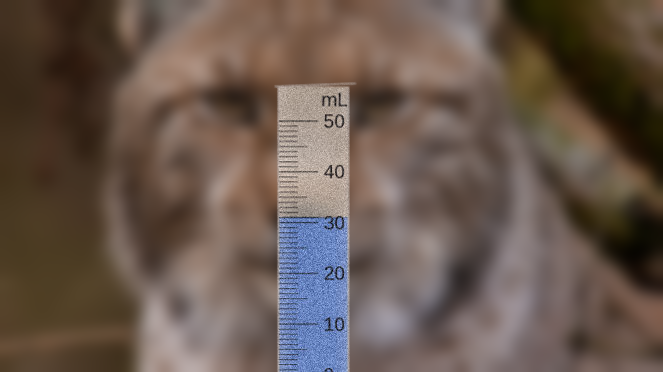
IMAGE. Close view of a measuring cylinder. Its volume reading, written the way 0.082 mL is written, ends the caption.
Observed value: 31 mL
